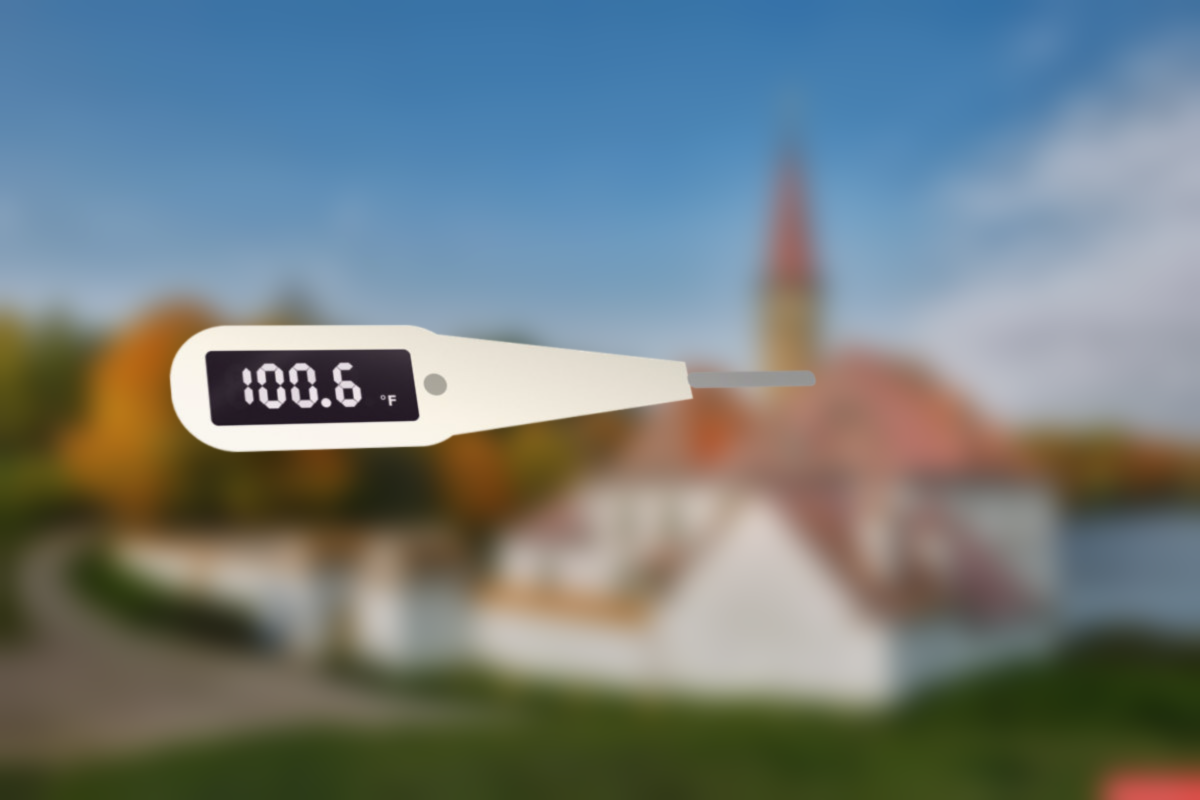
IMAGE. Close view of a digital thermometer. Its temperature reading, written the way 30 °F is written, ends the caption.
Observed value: 100.6 °F
